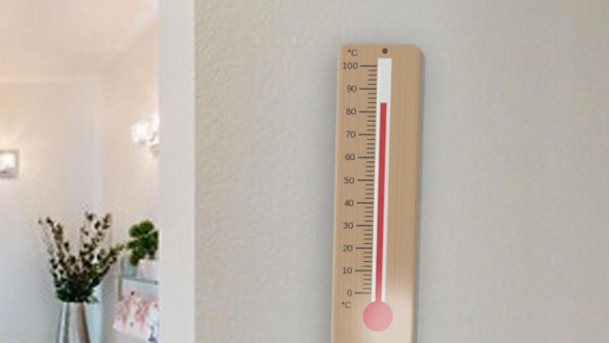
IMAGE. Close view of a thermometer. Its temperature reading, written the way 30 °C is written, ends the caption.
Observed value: 84 °C
